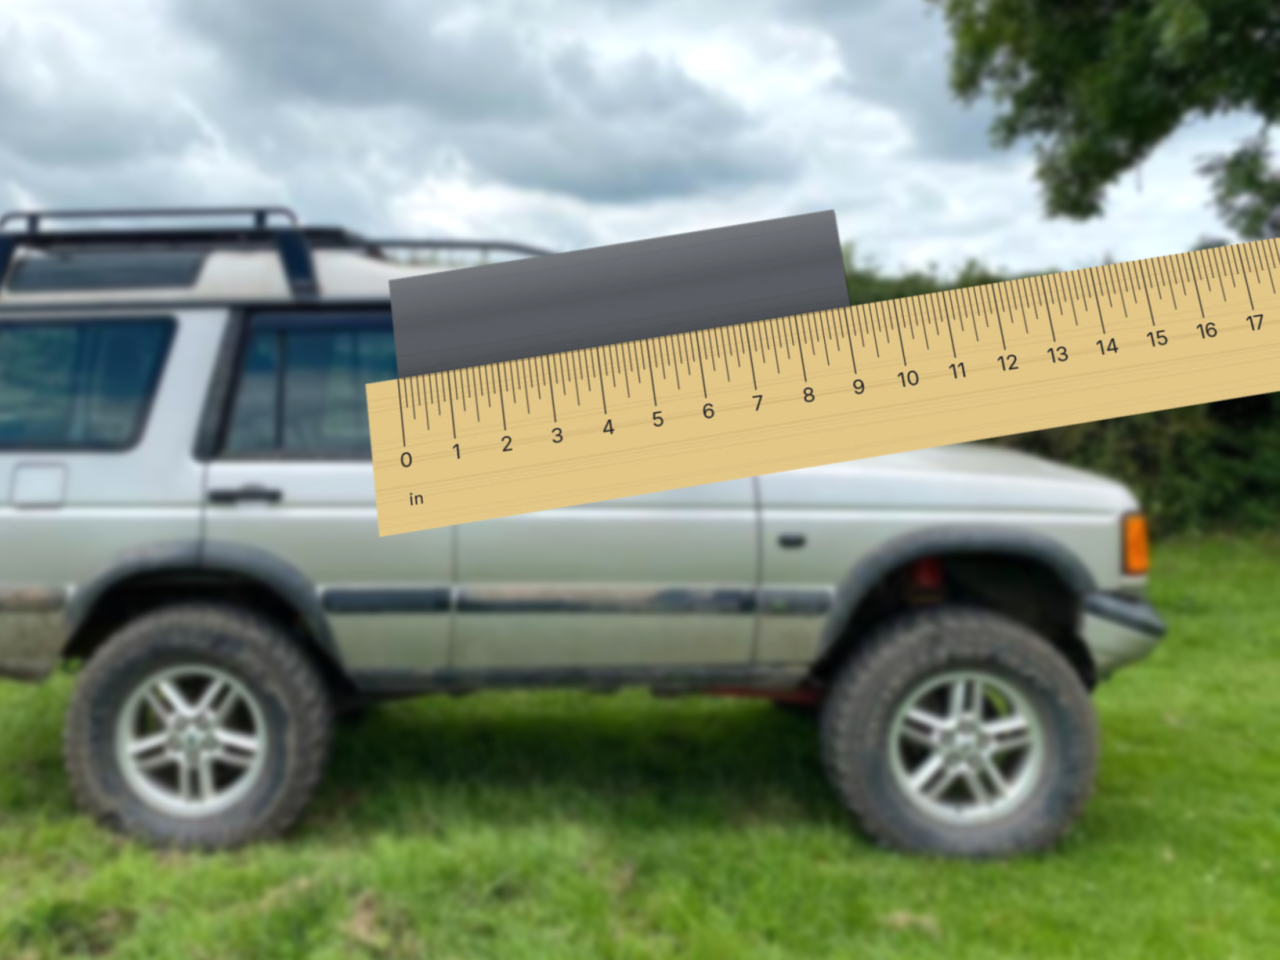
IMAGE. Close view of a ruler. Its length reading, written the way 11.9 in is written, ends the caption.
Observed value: 9.125 in
